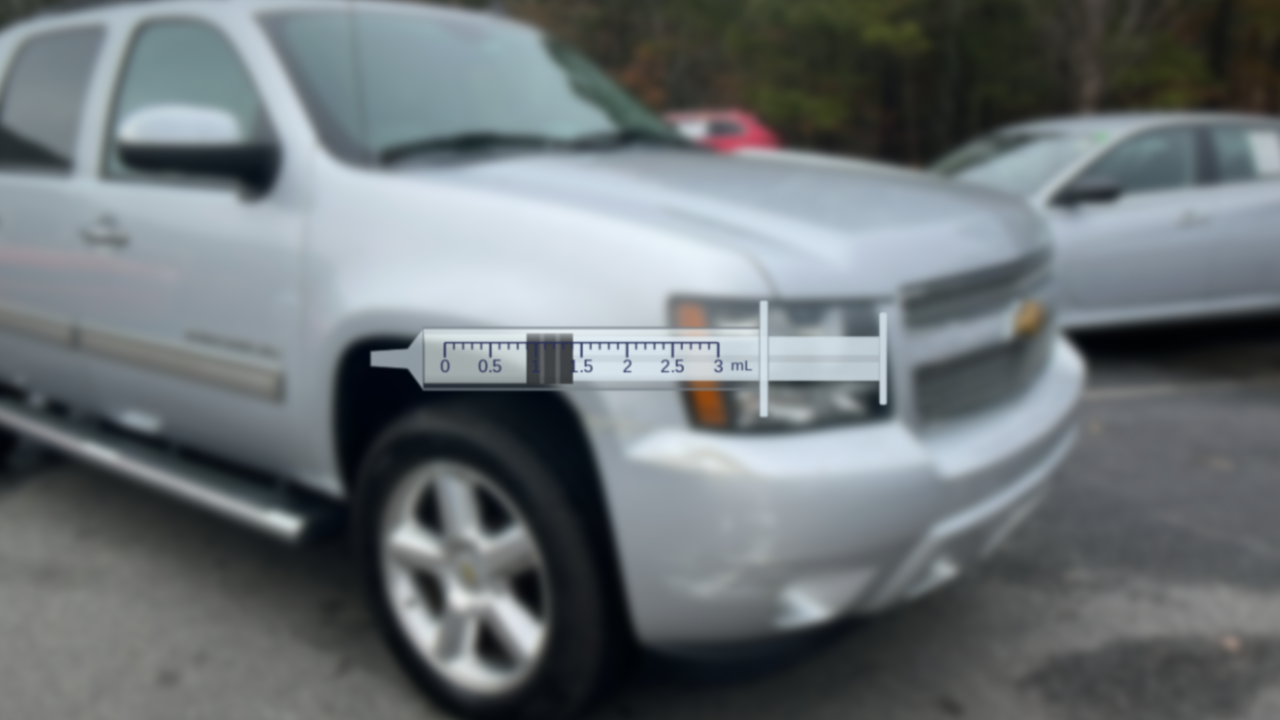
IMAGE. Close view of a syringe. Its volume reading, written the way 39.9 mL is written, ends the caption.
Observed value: 0.9 mL
